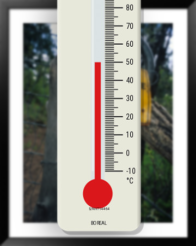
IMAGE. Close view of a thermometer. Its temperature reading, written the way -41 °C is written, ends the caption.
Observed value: 50 °C
